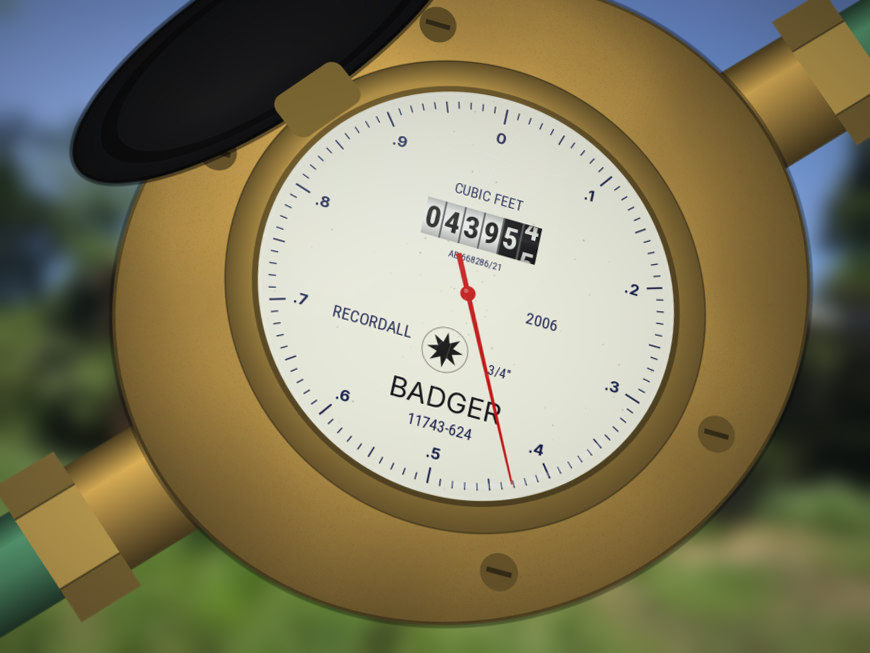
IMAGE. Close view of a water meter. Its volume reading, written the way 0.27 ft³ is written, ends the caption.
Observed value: 43954.43 ft³
